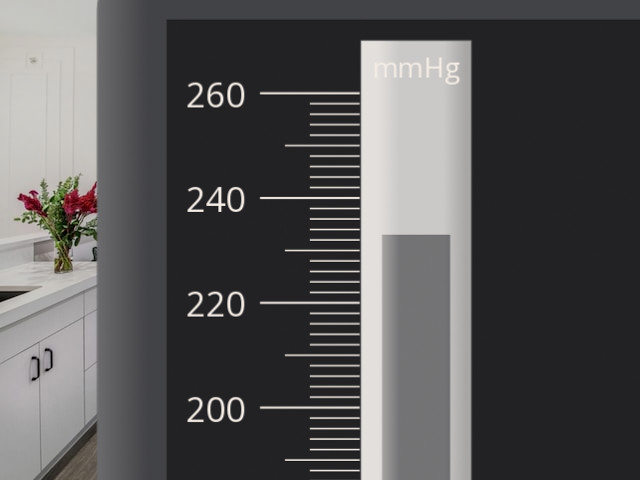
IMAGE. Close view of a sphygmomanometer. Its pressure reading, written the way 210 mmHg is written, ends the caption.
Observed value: 233 mmHg
